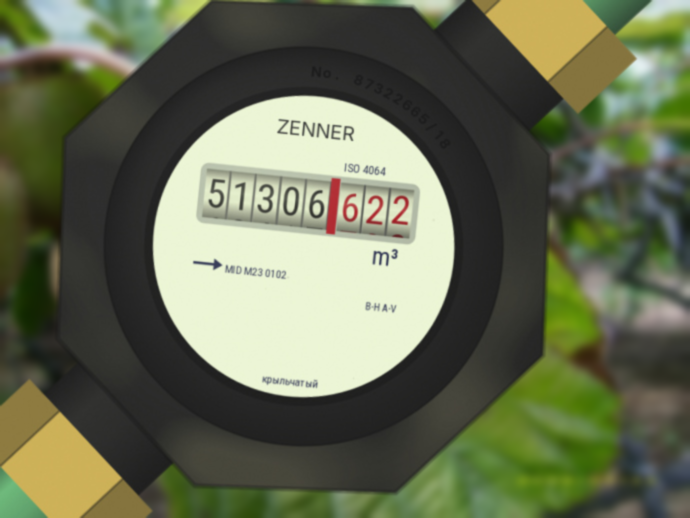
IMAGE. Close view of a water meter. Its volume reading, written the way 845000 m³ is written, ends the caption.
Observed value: 51306.622 m³
